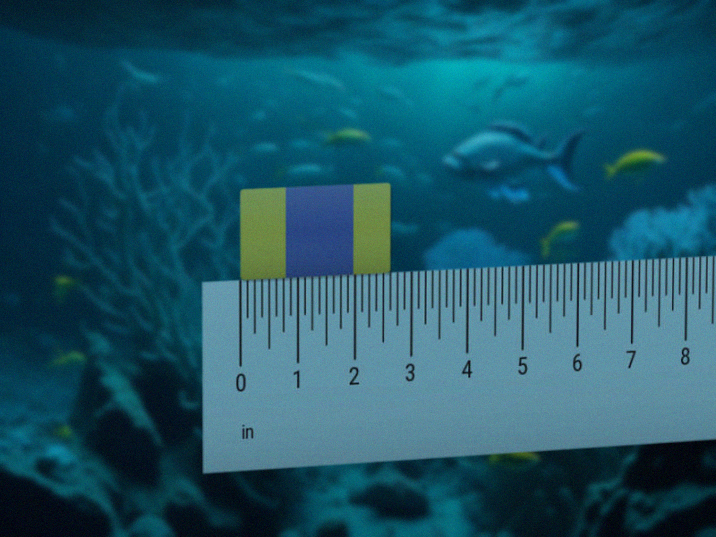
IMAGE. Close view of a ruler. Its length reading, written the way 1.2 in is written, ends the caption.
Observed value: 2.625 in
